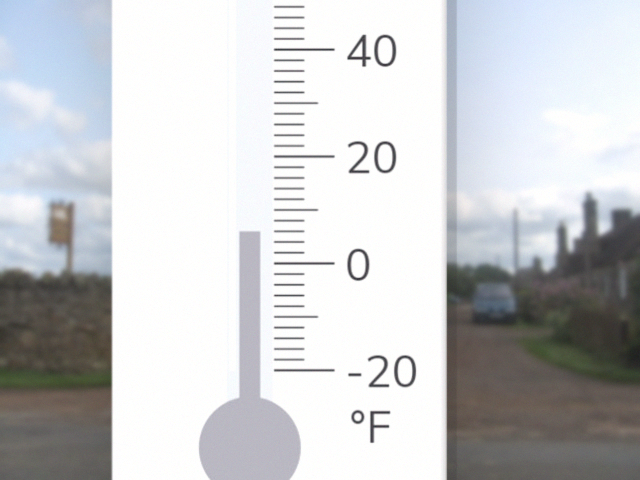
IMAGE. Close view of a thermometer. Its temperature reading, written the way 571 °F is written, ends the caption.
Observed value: 6 °F
